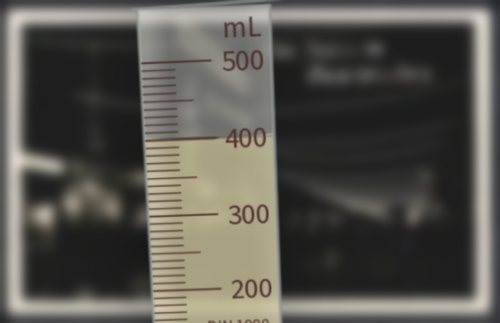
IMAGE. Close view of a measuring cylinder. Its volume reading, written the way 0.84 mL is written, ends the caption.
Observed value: 400 mL
